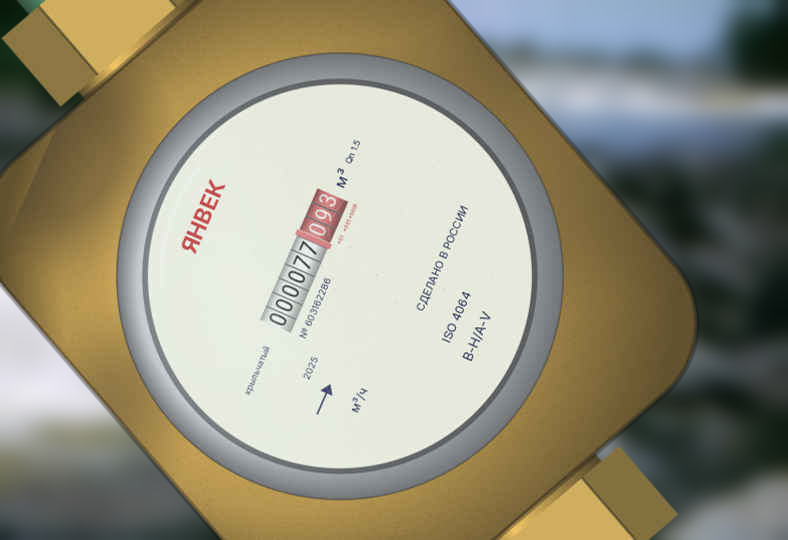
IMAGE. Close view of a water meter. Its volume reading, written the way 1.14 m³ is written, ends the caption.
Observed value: 77.093 m³
